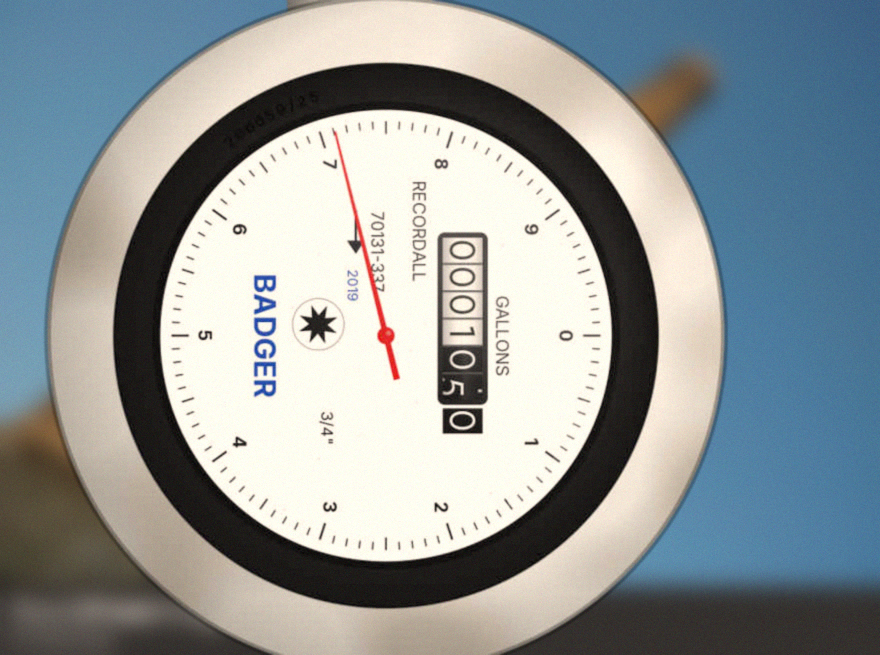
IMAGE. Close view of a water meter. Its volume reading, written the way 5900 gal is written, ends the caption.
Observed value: 1047.1 gal
